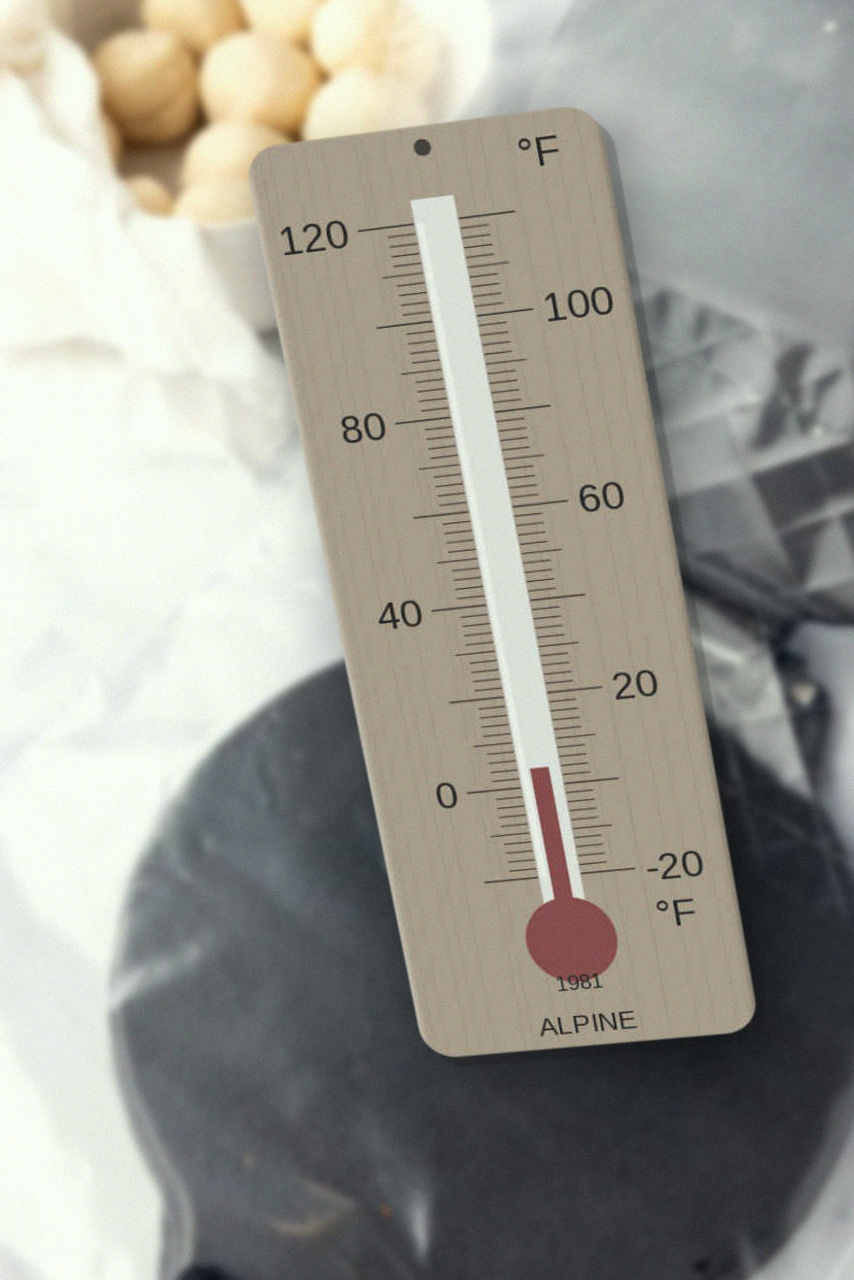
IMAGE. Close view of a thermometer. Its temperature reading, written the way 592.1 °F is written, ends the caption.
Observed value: 4 °F
